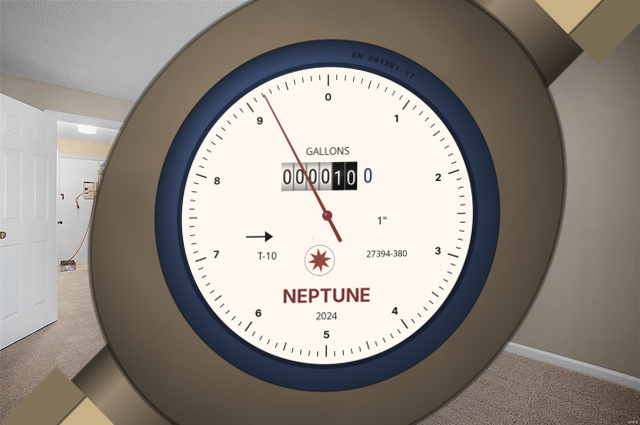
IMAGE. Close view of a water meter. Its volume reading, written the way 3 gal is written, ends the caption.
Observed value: 99.2 gal
